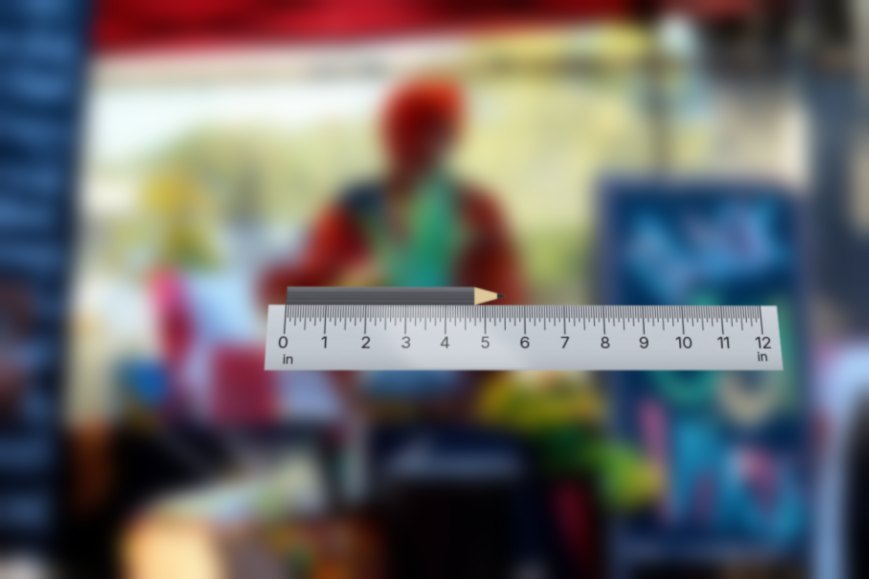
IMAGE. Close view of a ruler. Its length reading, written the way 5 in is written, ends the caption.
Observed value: 5.5 in
